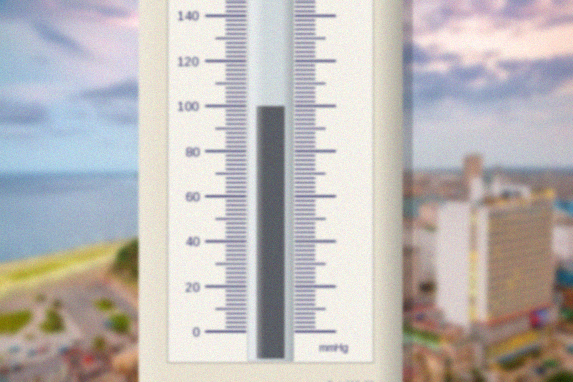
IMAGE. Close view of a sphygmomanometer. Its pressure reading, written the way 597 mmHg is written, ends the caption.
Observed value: 100 mmHg
